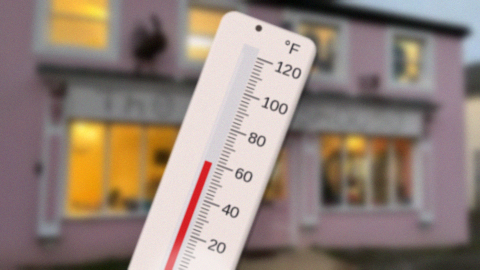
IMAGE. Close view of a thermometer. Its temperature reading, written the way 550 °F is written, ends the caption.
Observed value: 60 °F
